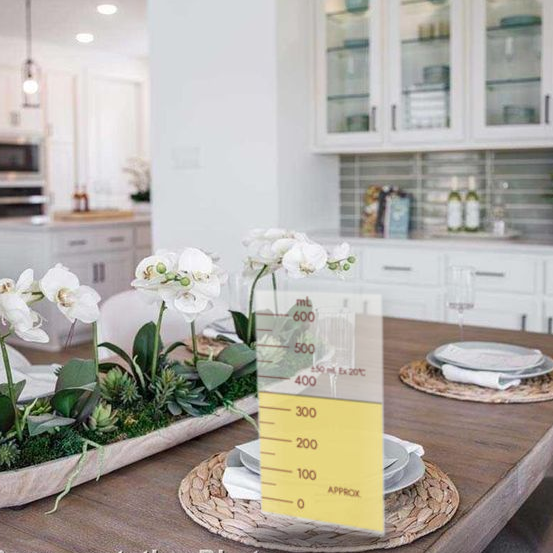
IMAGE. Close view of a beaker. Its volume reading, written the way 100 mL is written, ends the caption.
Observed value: 350 mL
